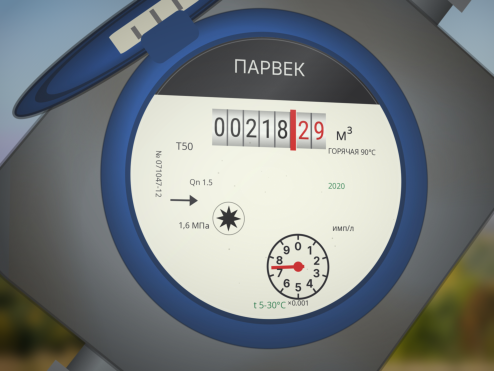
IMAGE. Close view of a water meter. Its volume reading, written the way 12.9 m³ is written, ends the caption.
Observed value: 218.297 m³
